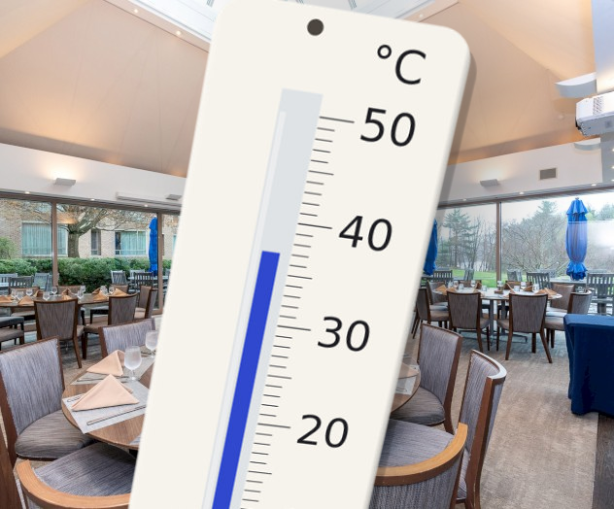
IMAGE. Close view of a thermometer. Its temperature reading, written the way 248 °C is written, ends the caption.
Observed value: 37 °C
